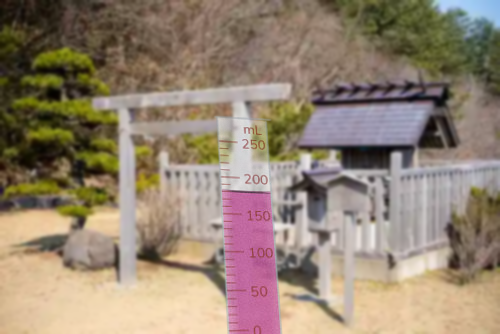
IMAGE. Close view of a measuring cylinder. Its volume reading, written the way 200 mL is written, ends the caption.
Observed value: 180 mL
